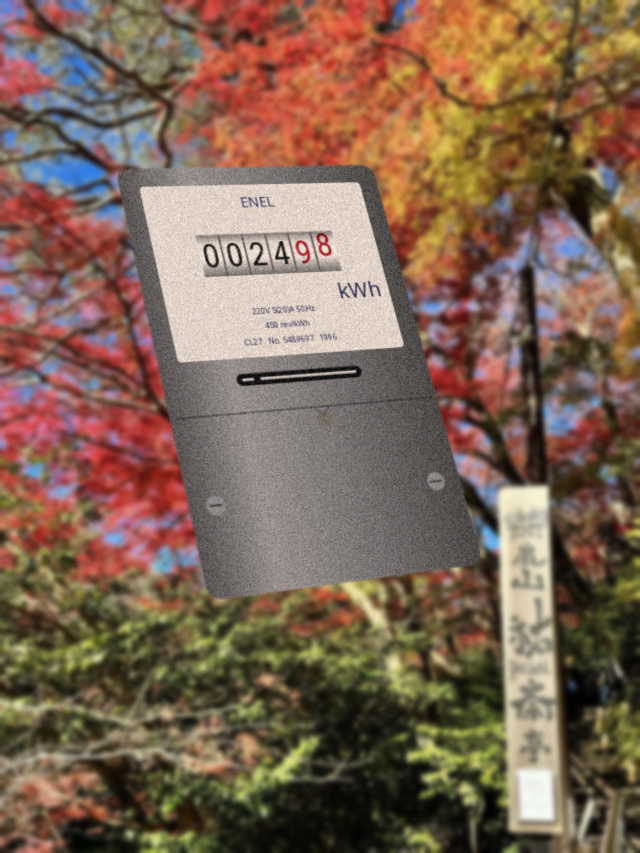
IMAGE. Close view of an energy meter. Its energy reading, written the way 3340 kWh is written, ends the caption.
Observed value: 24.98 kWh
